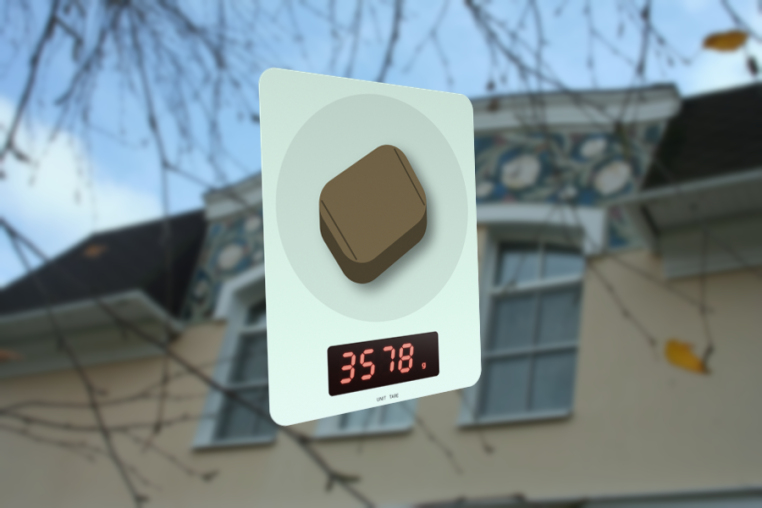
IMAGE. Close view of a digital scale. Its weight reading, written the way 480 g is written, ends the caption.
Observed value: 3578 g
